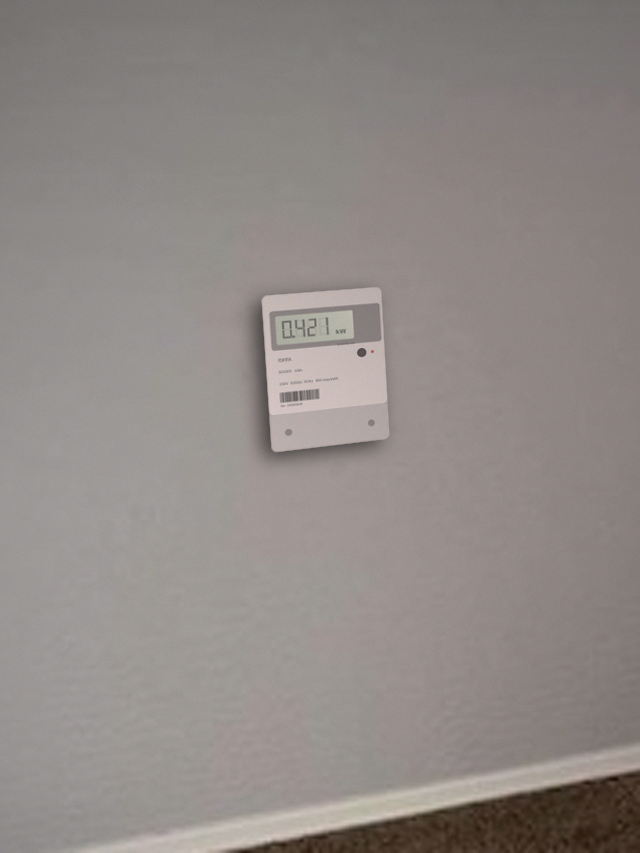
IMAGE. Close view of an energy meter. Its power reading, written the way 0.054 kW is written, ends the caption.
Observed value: 0.421 kW
